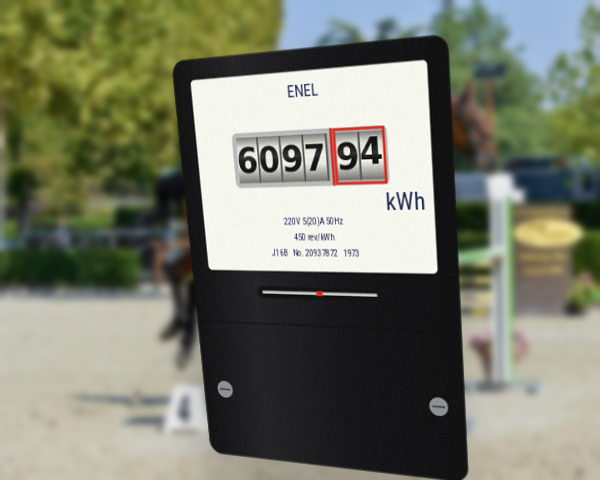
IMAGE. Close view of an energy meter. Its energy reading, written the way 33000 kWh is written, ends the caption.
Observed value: 6097.94 kWh
